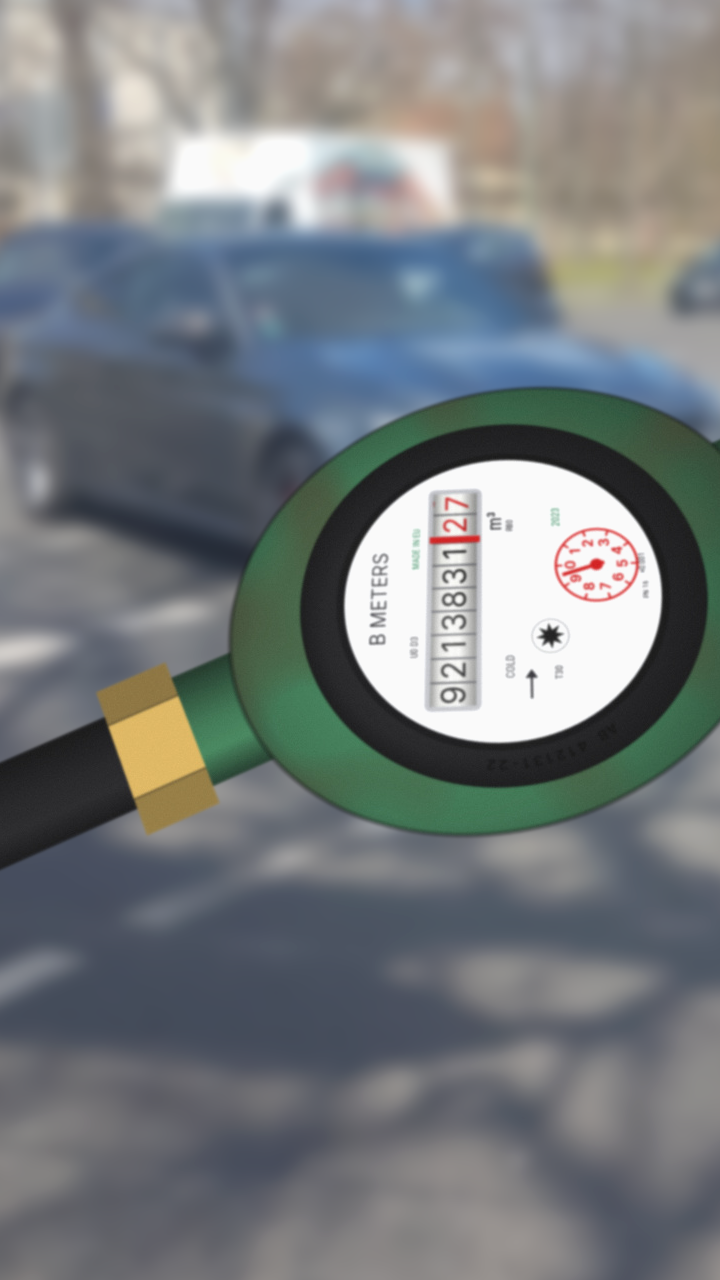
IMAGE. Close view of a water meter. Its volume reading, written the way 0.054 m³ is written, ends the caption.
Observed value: 9213831.269 m³
